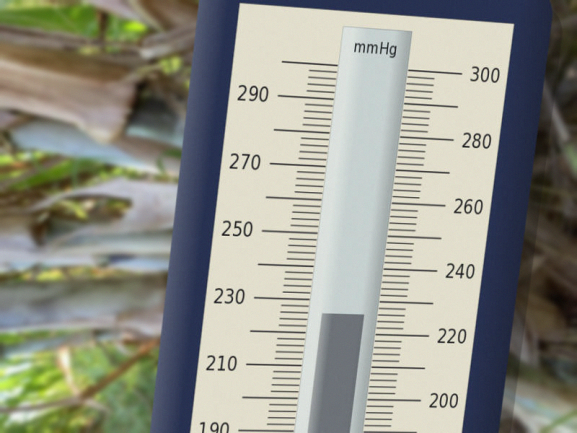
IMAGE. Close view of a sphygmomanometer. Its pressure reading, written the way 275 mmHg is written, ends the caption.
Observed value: 226 mmHg
